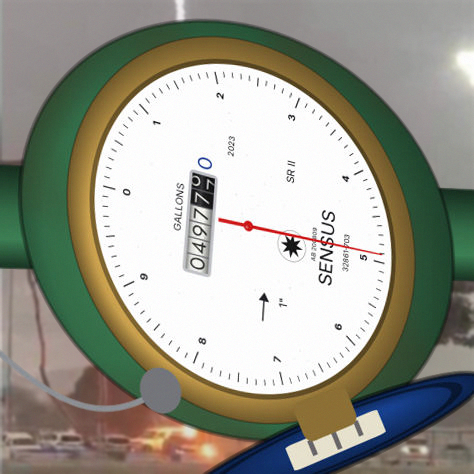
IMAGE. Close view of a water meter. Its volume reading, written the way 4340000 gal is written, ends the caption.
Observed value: 497764.9 gal
